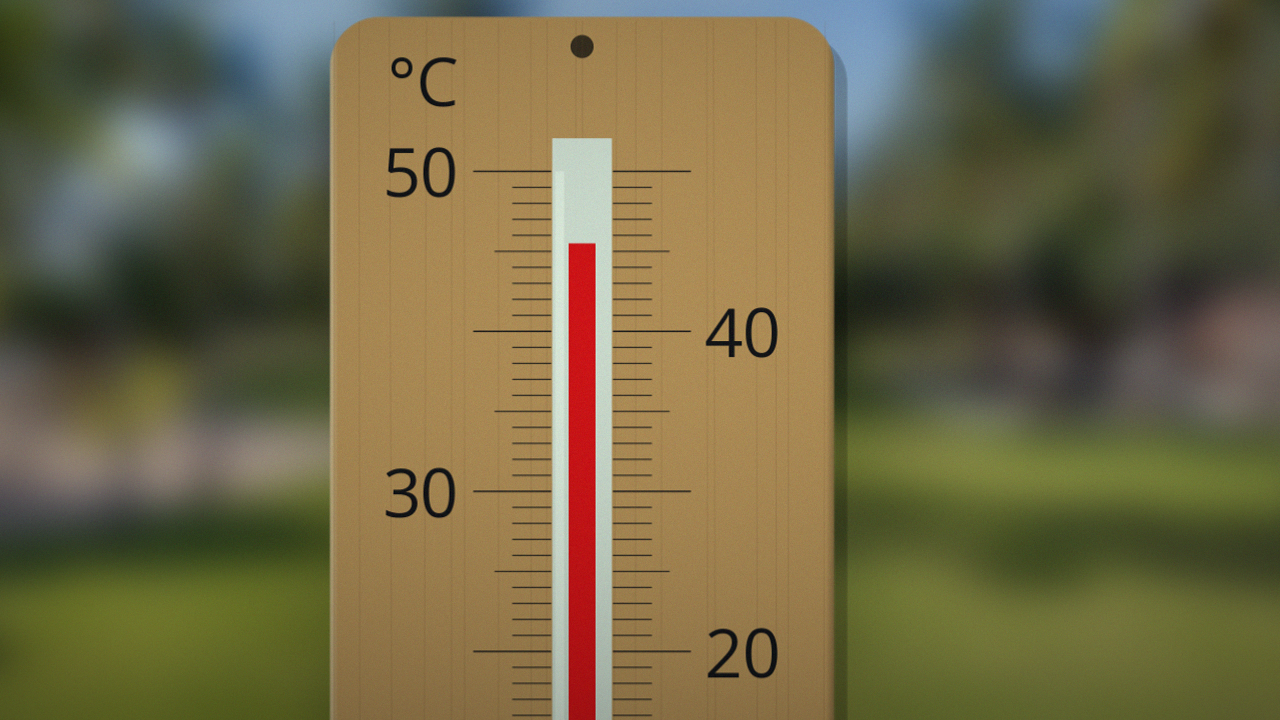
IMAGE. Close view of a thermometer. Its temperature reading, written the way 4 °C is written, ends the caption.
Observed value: 45.5 °C
